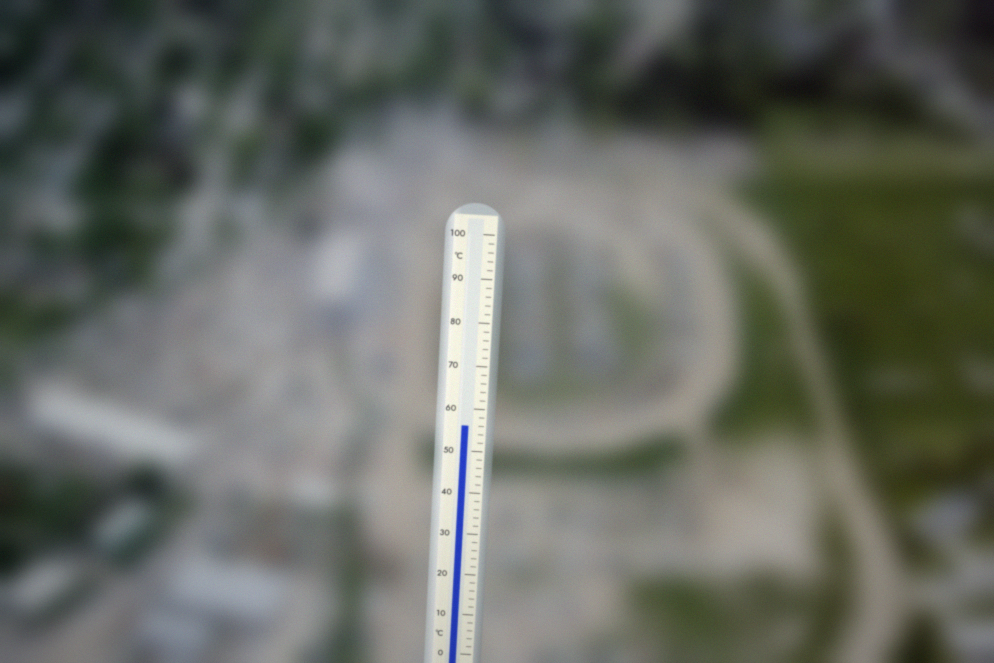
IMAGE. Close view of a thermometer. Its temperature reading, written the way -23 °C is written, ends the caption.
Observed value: 56 °C
